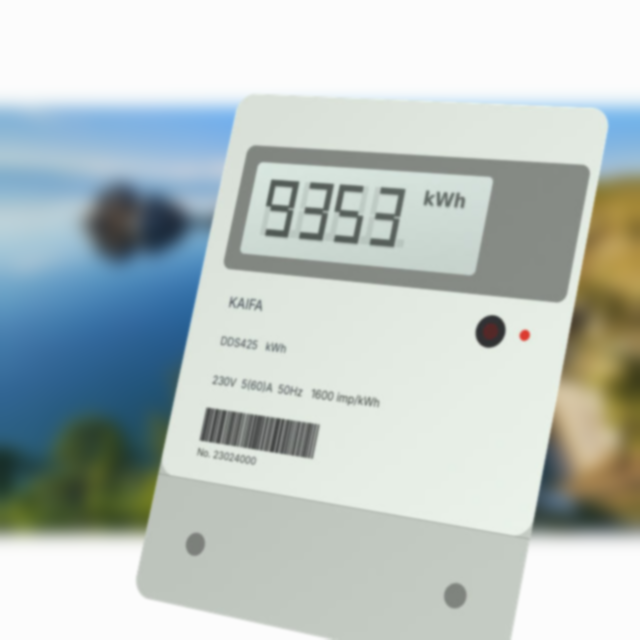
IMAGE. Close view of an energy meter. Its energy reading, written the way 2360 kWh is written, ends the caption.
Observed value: 9353 kWh
